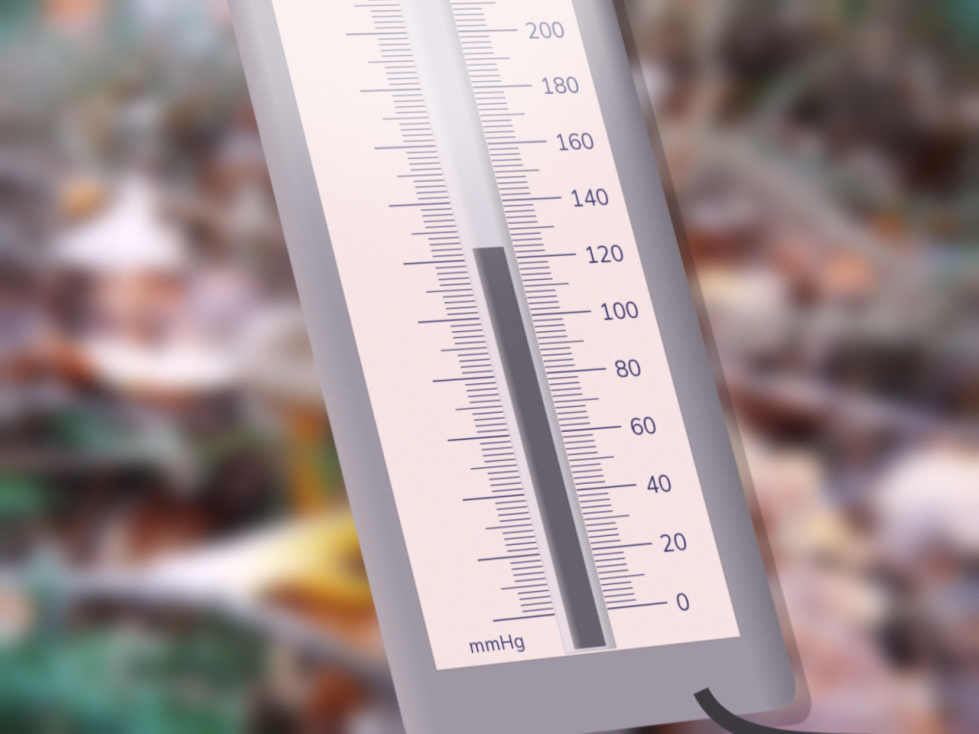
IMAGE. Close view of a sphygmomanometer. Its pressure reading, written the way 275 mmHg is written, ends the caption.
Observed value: 124 mmHg
